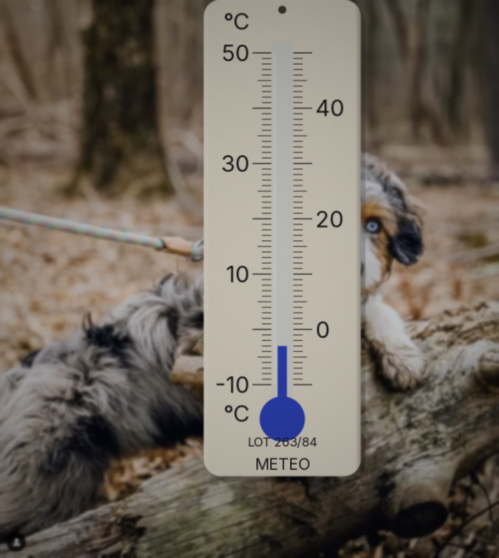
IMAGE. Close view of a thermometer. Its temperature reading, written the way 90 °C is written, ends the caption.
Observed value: -3 °C
